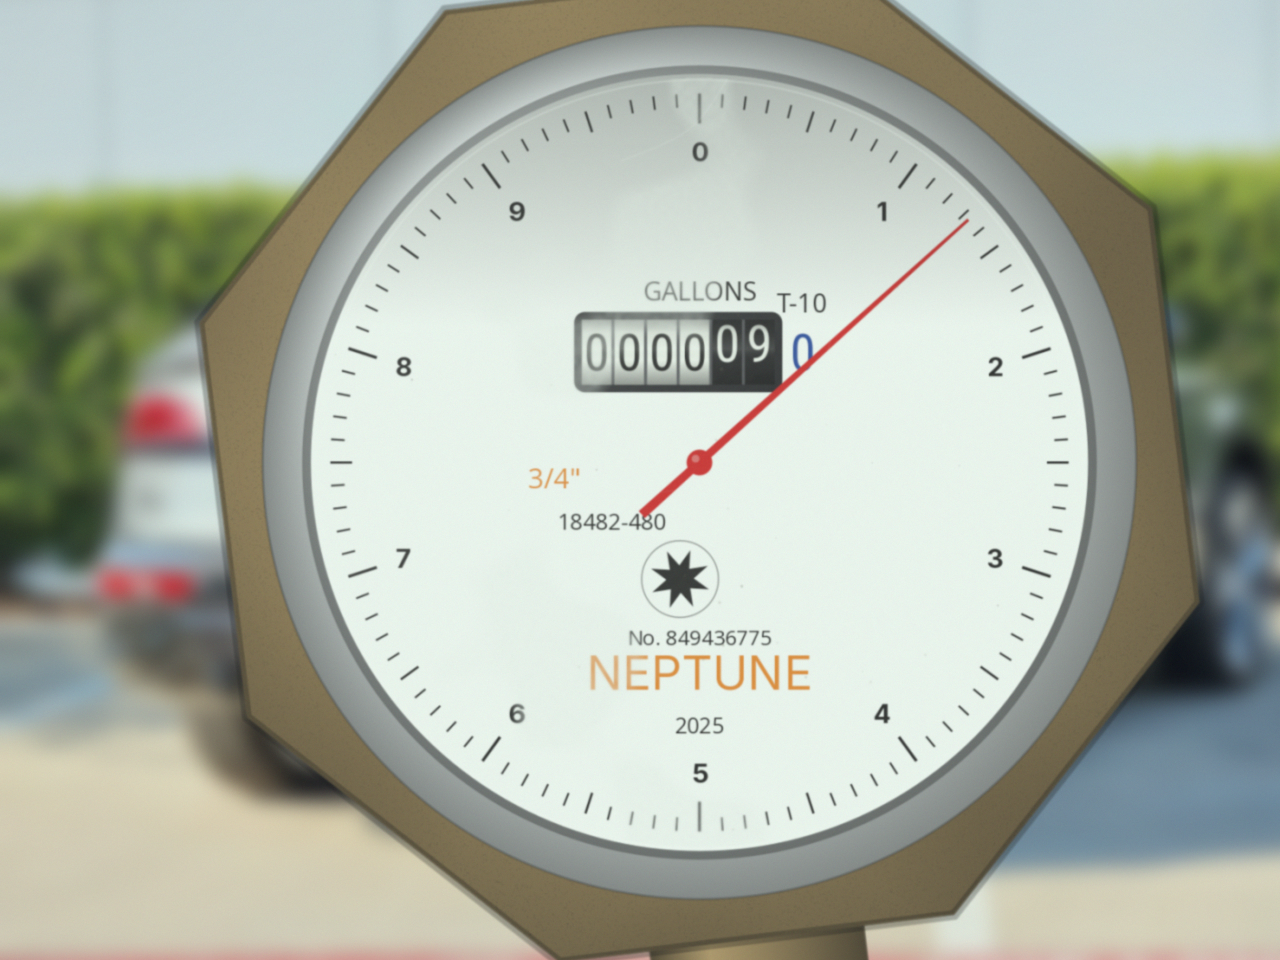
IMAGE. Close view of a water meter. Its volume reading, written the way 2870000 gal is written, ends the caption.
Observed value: 91.3 gal
